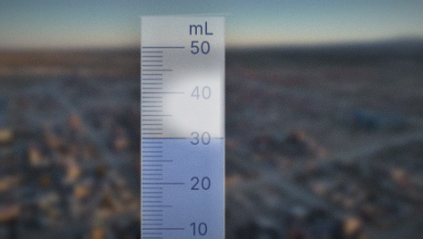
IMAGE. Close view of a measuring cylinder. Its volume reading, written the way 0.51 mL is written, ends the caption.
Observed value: 30 mL
